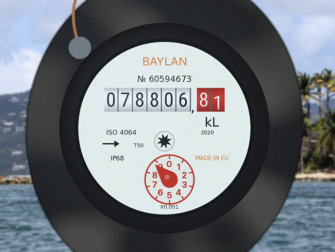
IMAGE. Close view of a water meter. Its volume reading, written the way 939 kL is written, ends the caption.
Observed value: 78806.808 kL
